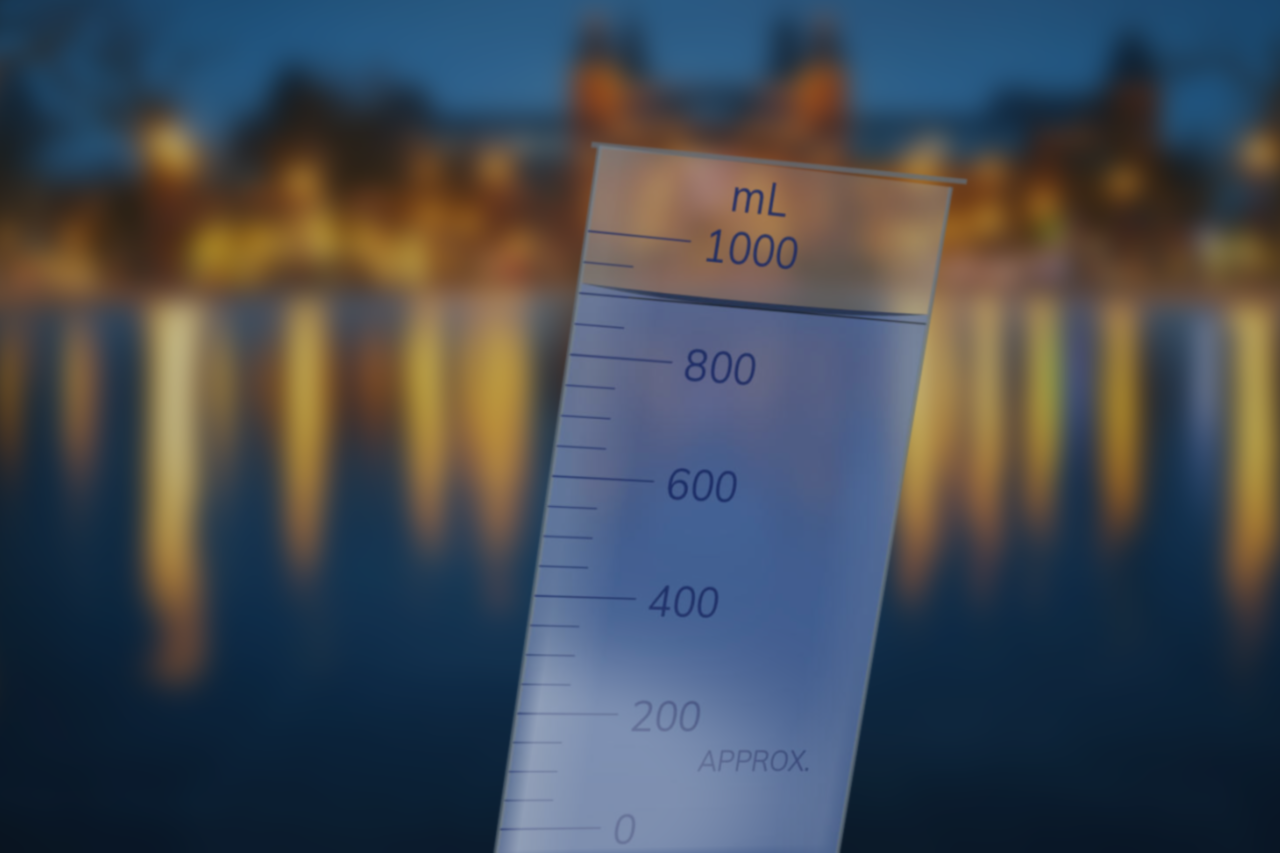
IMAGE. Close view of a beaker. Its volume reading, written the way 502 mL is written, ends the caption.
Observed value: 900 mL
